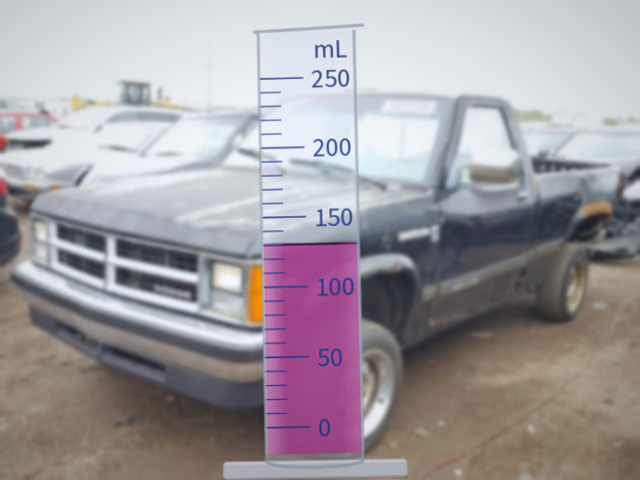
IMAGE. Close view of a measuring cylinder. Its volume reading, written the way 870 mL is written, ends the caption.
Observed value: 130 mL
